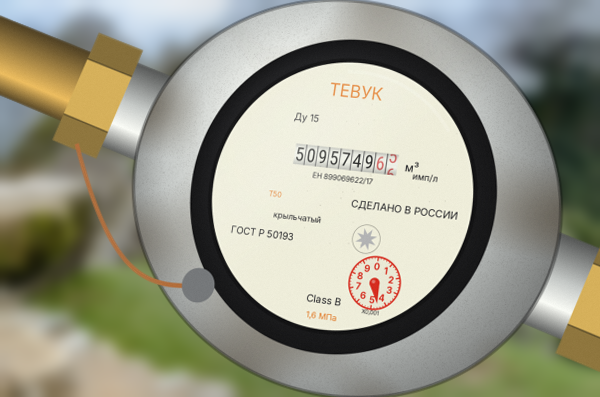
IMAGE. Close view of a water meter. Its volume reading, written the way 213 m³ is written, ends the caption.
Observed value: 5095749.654 m³
